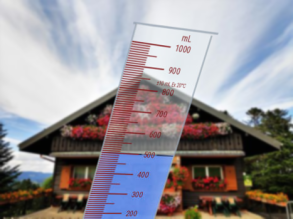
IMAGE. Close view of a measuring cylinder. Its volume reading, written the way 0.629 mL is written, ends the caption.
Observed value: 500 mL
